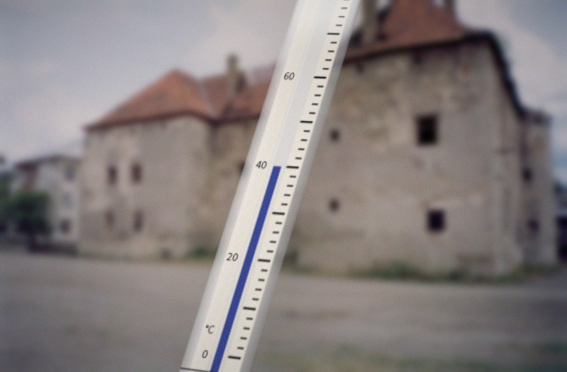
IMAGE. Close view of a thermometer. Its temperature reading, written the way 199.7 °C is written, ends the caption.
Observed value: 40 °C
